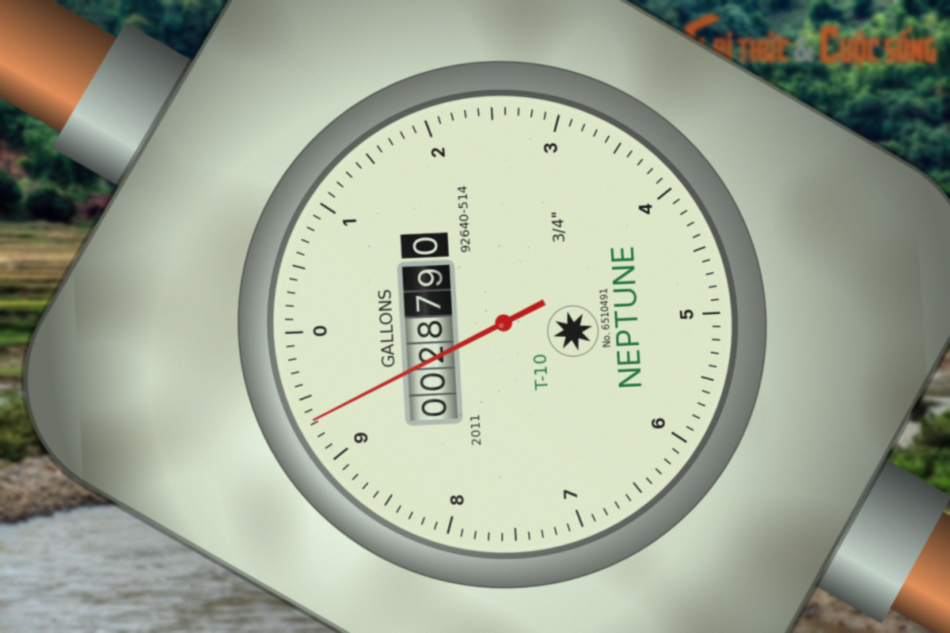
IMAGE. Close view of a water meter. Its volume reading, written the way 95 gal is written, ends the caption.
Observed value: 28789.3 gal
